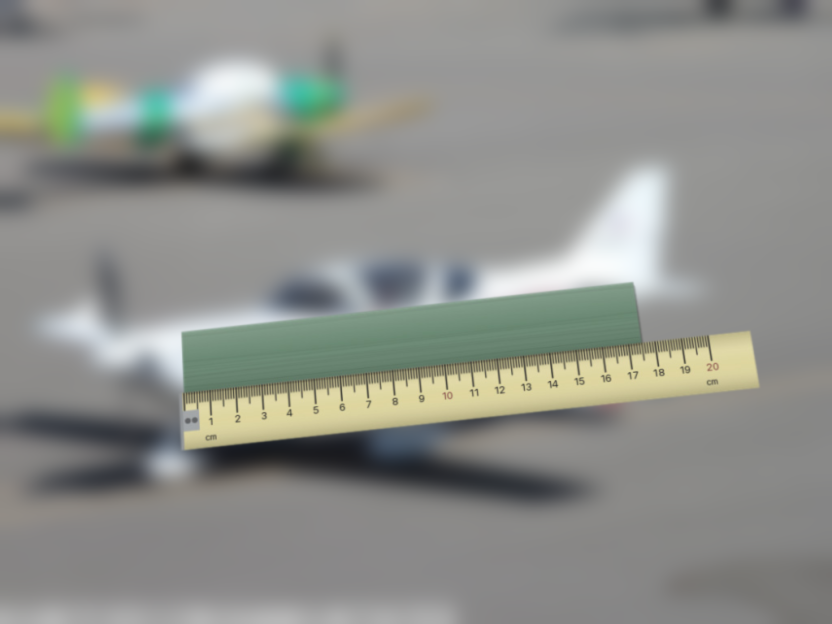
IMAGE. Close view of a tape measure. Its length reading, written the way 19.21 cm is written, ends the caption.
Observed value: 17.5 cm
